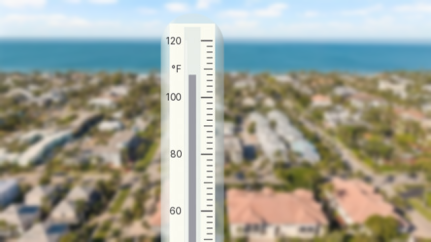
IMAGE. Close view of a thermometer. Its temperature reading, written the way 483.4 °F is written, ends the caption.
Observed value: 108 °F
